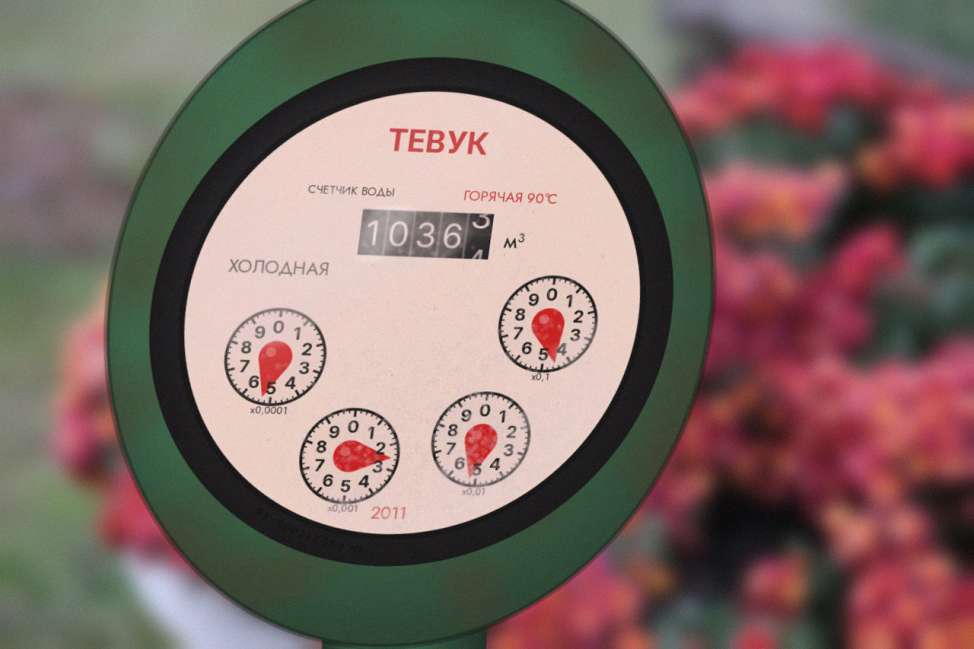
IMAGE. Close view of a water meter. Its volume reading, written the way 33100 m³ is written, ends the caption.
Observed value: 10363.4525 m³
